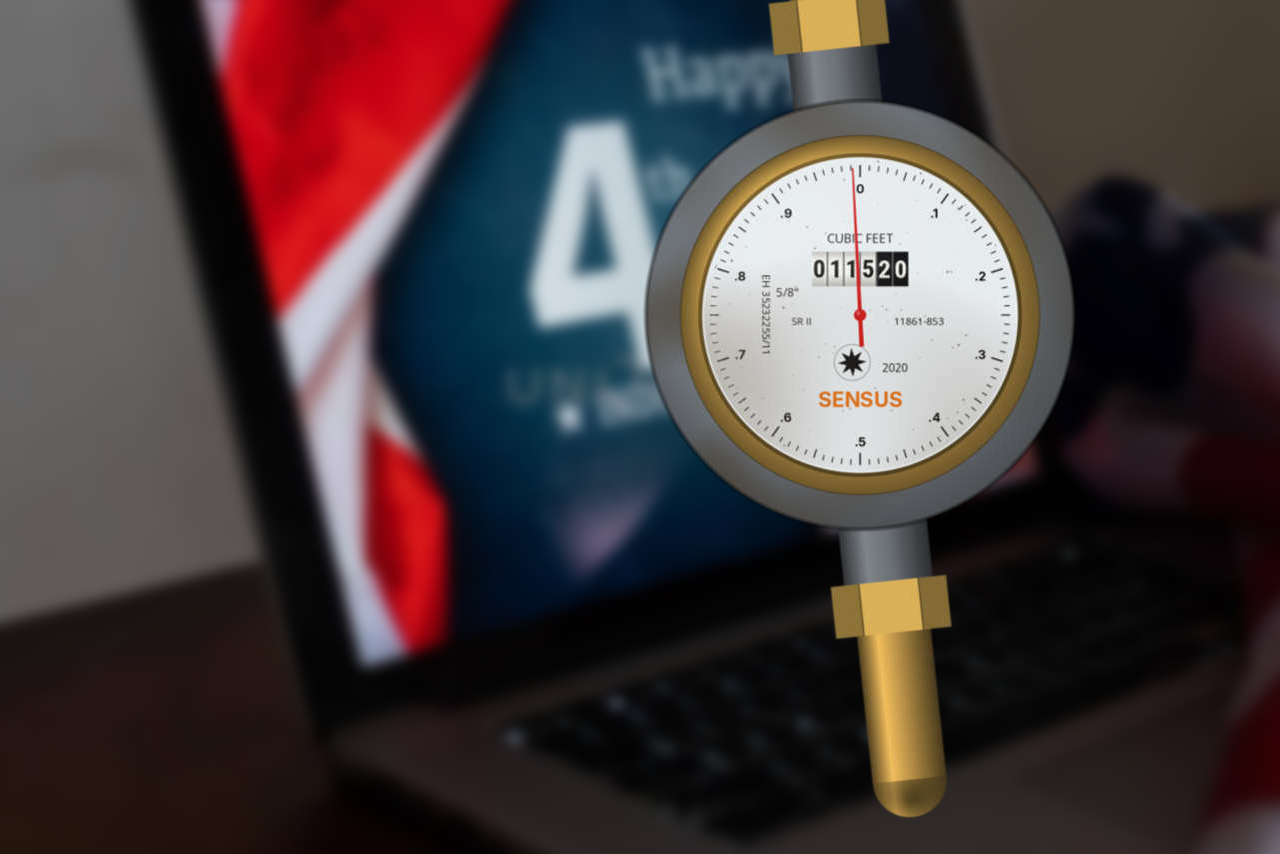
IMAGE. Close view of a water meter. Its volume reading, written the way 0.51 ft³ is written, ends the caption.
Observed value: 11519.99 ft³
